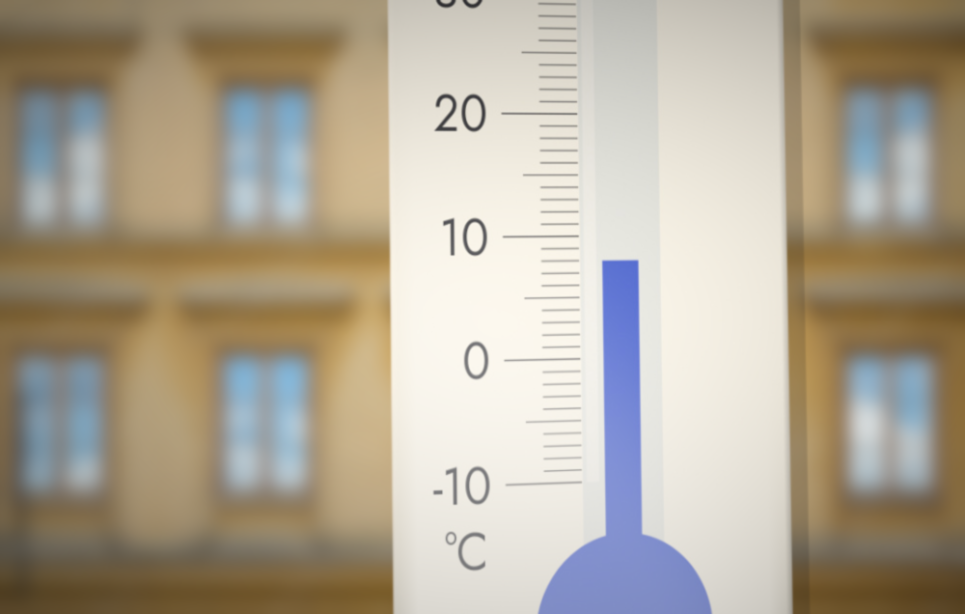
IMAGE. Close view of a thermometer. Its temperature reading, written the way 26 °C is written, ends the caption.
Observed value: 8 °C
